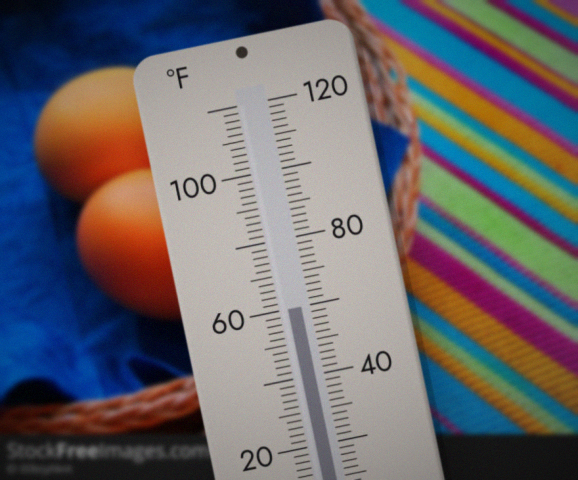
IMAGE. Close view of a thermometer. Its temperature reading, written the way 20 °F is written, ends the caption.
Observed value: 60 °F
